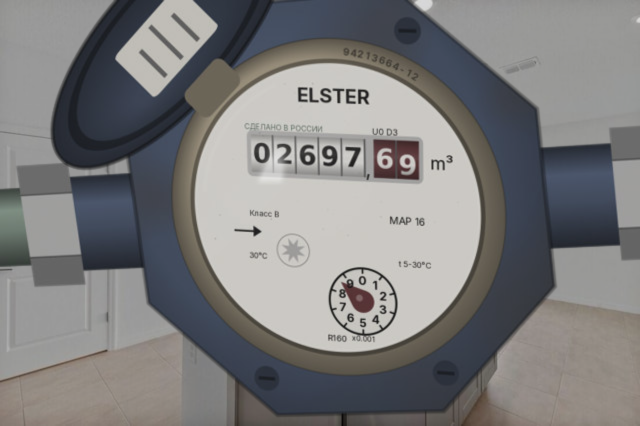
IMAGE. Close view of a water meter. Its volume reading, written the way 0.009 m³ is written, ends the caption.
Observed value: 2697.688 m³
